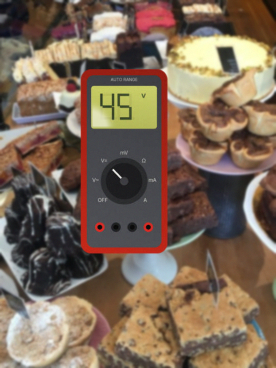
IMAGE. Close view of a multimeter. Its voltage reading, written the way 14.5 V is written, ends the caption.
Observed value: 45 V
